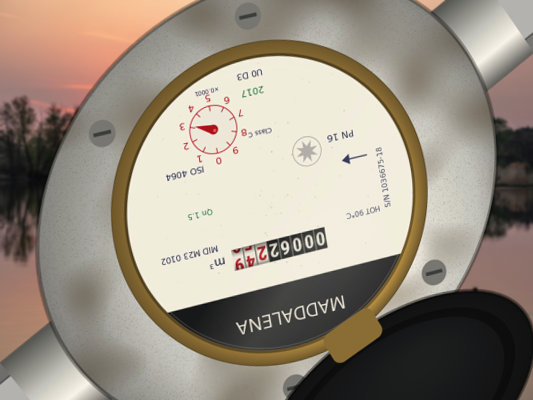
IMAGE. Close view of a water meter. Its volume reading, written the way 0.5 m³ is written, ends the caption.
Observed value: 62.2493 m³
